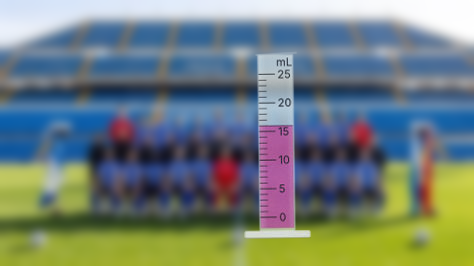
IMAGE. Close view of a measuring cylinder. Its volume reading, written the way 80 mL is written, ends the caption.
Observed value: 16 mL
